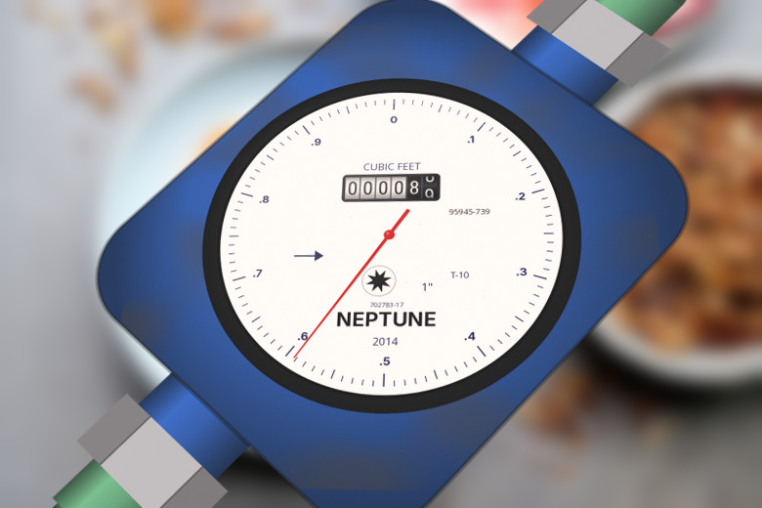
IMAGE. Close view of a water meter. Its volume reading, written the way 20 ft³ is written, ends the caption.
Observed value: 88.59 ft³
